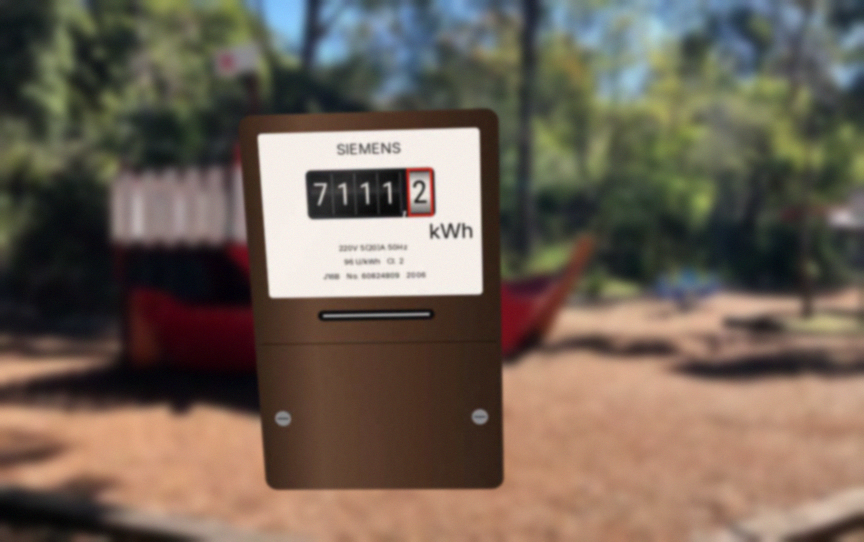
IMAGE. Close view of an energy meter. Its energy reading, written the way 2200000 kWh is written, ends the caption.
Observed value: 7111.2 kWh
